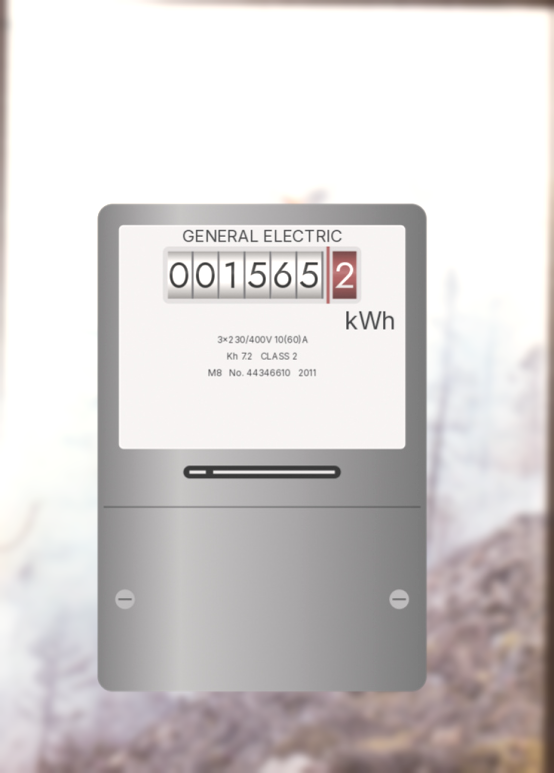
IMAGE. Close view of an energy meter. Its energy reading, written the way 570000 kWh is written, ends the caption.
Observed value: 1565.2 kWh
